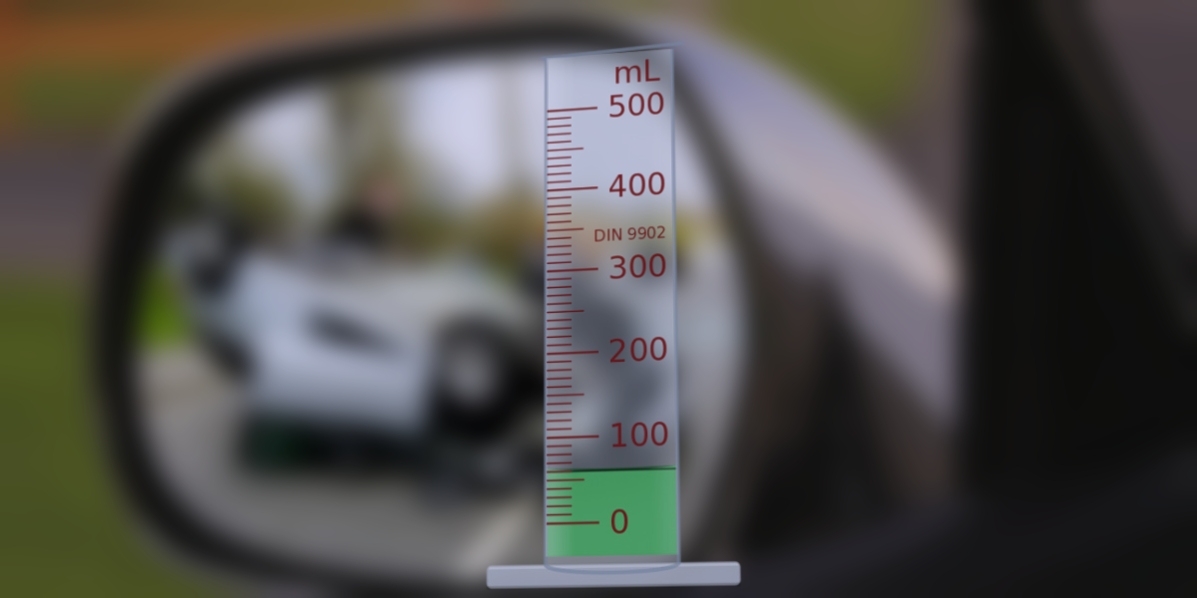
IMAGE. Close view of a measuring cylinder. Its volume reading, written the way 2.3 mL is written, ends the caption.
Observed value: 60 mL
